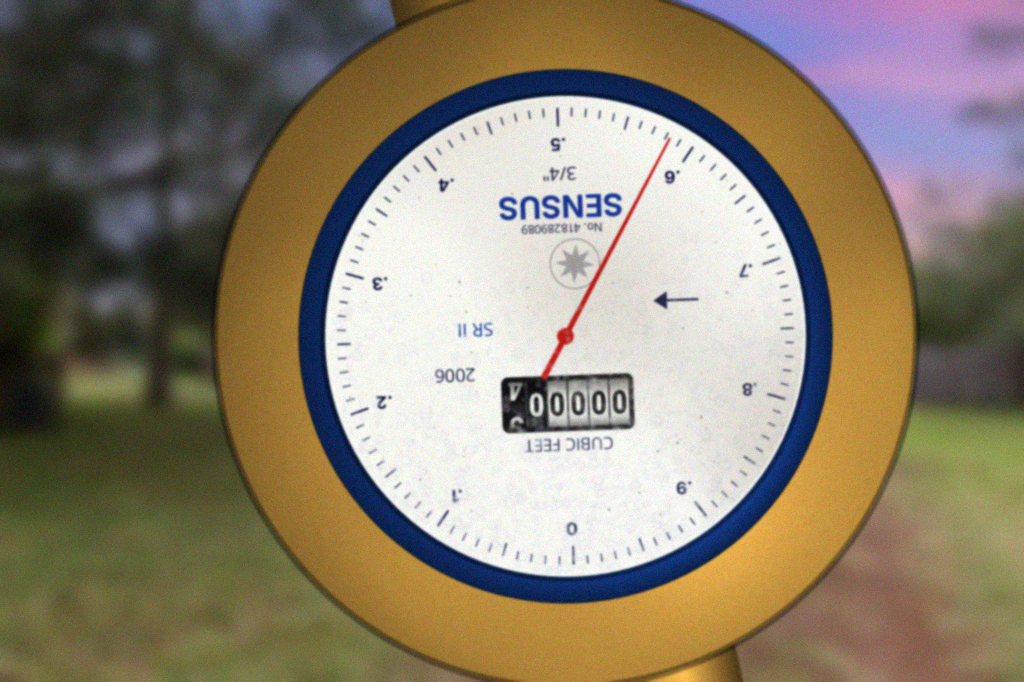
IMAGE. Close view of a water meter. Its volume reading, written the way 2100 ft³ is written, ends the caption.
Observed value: 3.58 ft³
